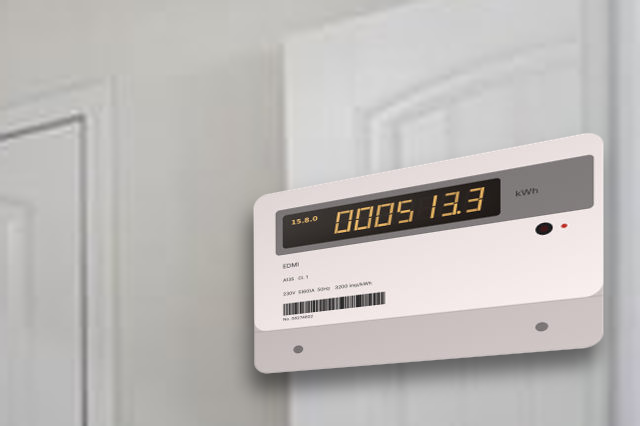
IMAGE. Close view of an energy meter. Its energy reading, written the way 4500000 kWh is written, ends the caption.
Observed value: 513.3 kWh
